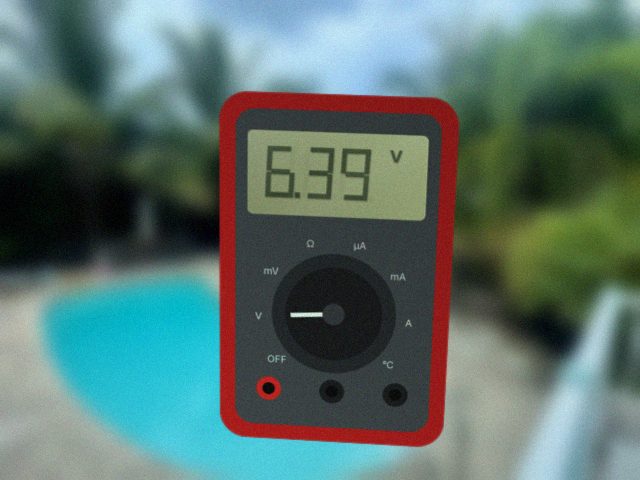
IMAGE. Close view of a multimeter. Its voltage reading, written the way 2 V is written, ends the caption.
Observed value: 6.39 V
